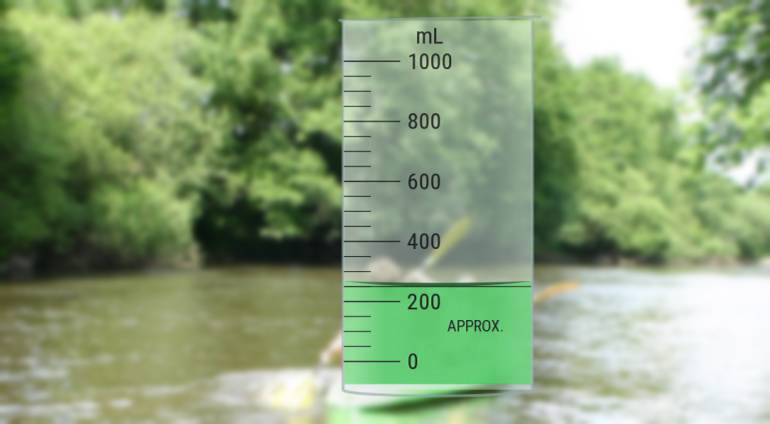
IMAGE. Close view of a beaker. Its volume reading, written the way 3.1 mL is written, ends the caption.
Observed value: 250 mL
